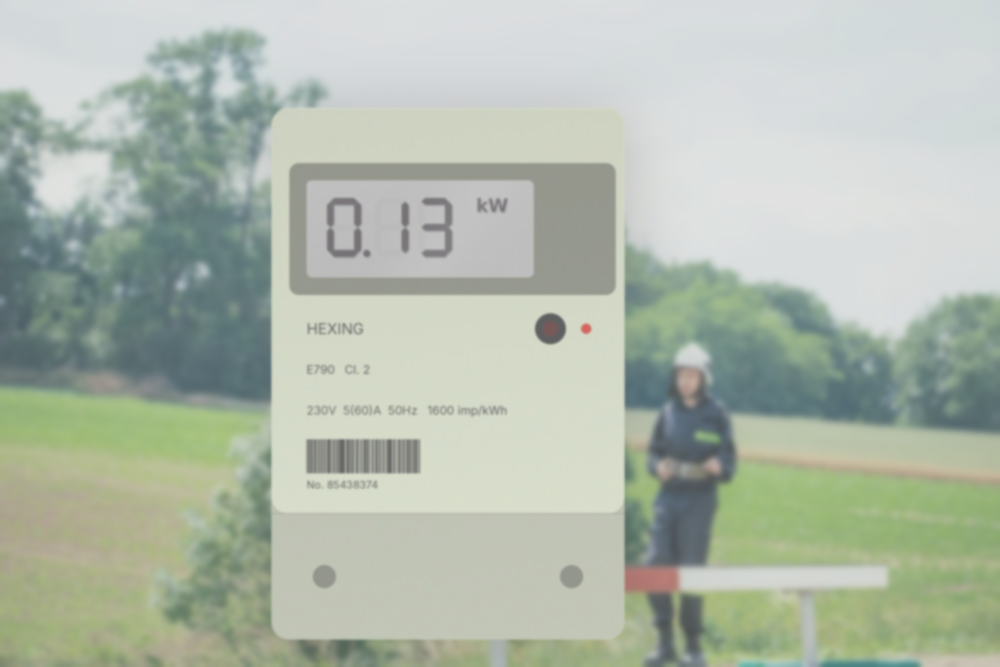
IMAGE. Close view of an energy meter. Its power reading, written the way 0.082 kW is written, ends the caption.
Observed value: 0.13 kW
